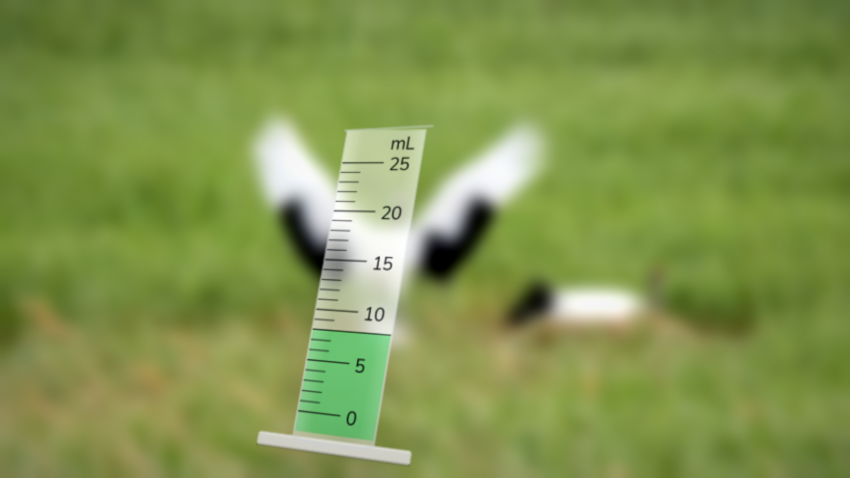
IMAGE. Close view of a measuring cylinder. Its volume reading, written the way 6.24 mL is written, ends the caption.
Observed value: 8 mL
